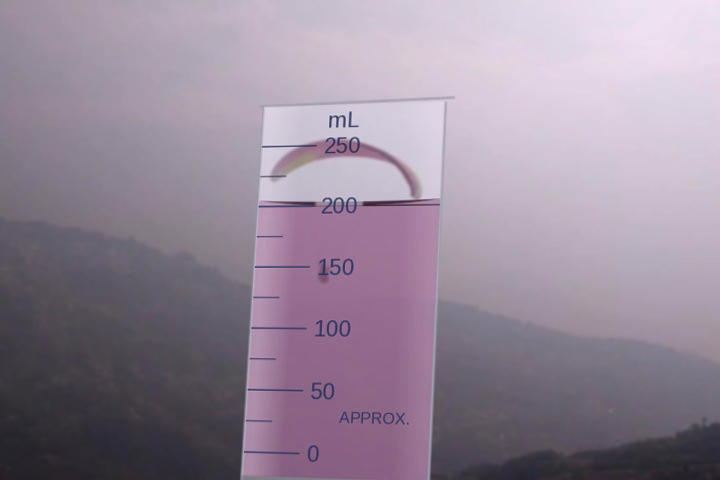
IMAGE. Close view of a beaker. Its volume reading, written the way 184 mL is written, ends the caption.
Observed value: 200 mL
